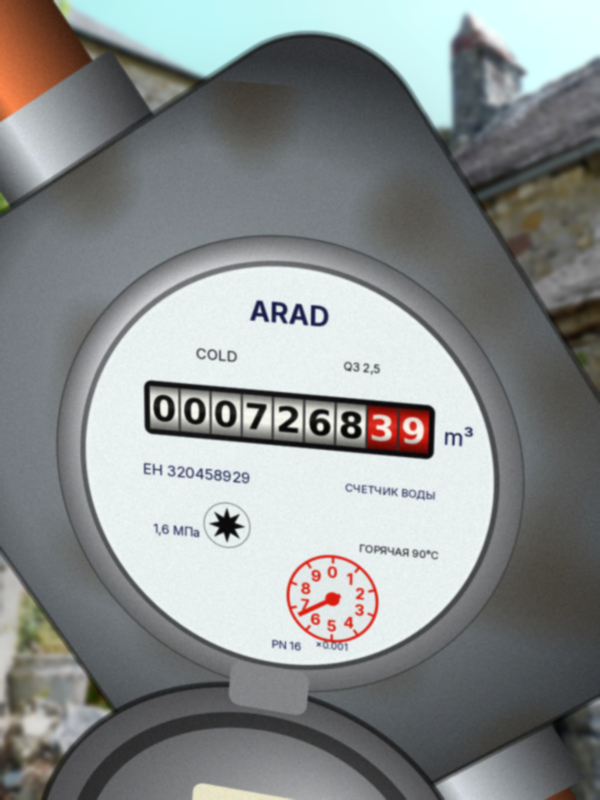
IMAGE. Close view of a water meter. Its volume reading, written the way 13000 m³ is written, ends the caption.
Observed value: 7268.396 m³
